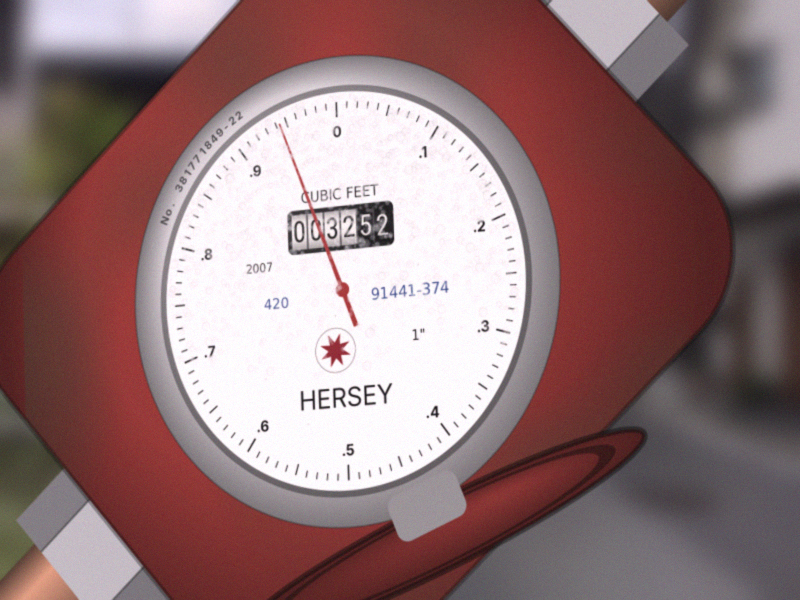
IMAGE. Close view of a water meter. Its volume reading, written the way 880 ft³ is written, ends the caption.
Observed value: 3251.94 ft³
